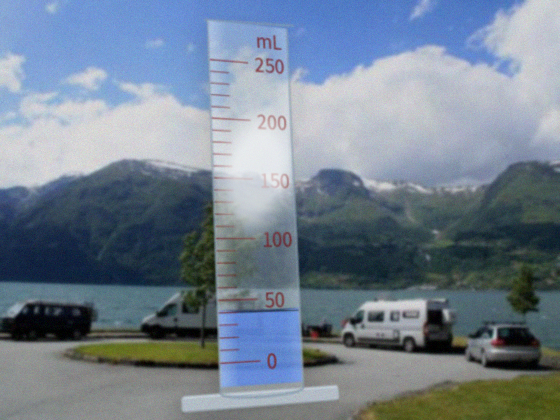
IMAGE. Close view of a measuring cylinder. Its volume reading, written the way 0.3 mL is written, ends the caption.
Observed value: 40 mL
